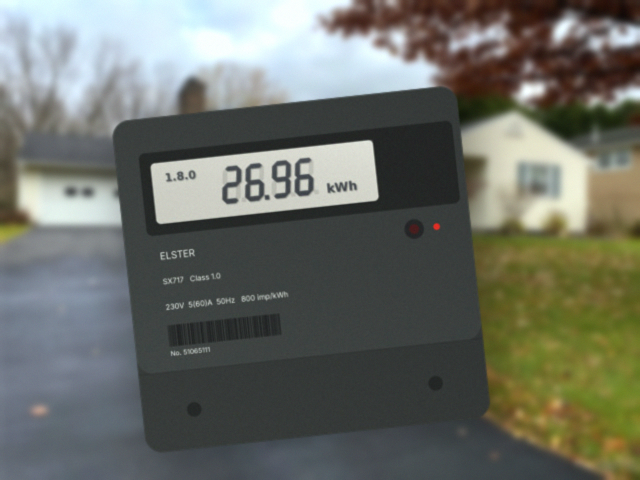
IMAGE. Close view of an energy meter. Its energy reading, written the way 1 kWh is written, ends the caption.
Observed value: 26.96 kWh
